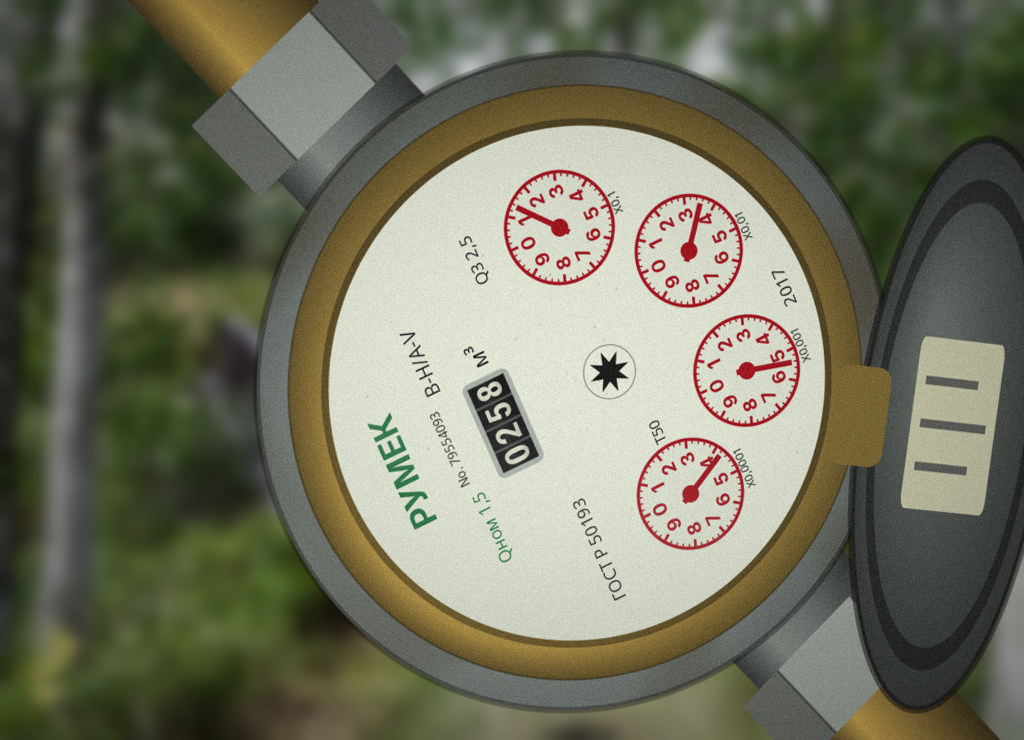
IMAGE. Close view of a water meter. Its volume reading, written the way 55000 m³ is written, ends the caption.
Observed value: 258.1354 m³
